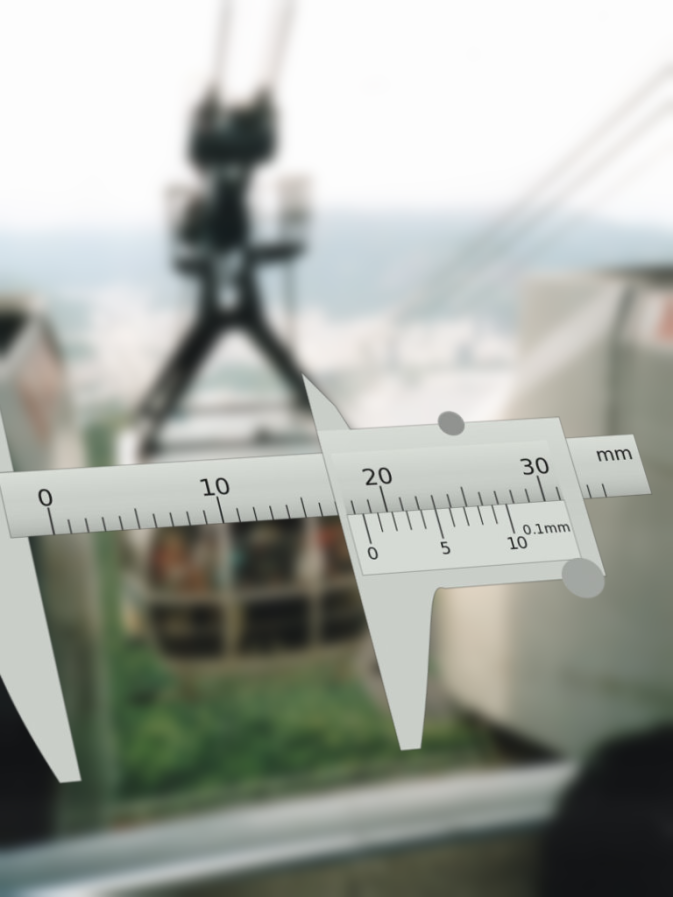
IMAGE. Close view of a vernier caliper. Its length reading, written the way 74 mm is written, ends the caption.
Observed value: 18.5 mm
